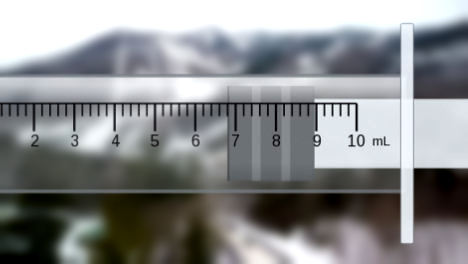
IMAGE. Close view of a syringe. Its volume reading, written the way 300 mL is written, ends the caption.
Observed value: 6.8 mL
